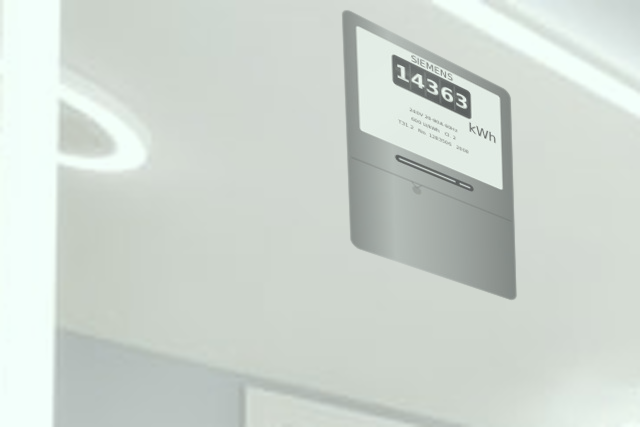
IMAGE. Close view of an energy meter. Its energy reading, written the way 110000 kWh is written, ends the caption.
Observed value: 14363 kWh
